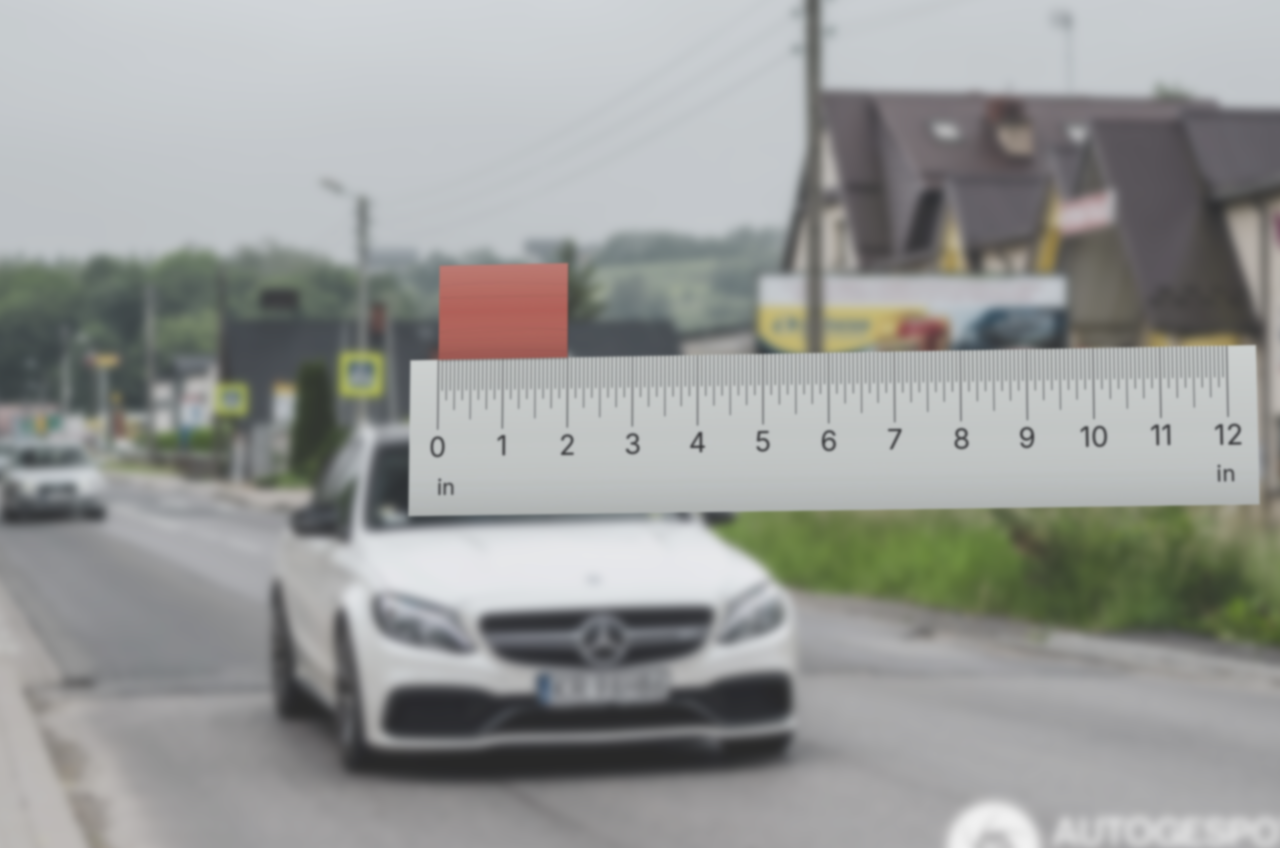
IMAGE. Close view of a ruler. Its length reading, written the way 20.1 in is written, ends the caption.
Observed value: 2 in
